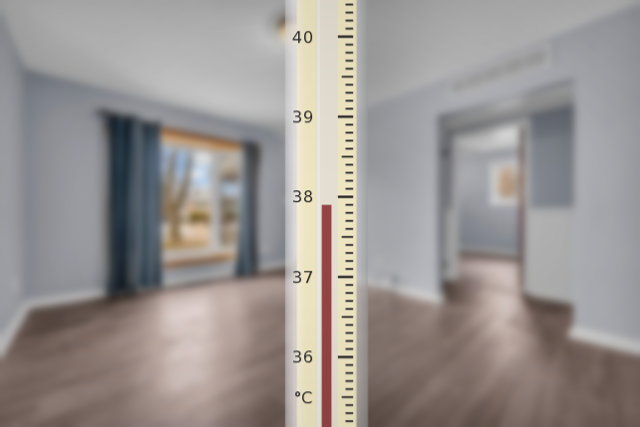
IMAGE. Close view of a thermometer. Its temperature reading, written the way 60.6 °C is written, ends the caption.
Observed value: 37.9 °C
